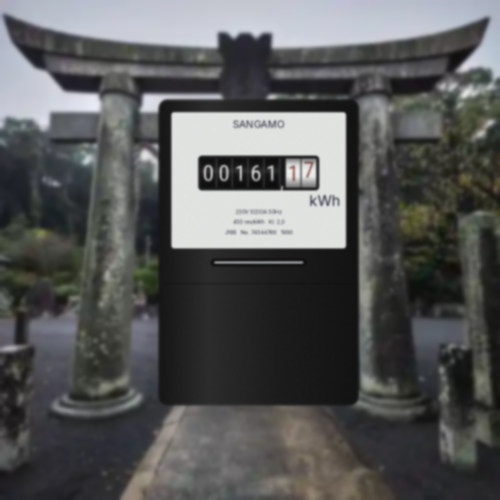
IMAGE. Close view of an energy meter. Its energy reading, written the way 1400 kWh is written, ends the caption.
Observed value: 161.17 kWh
